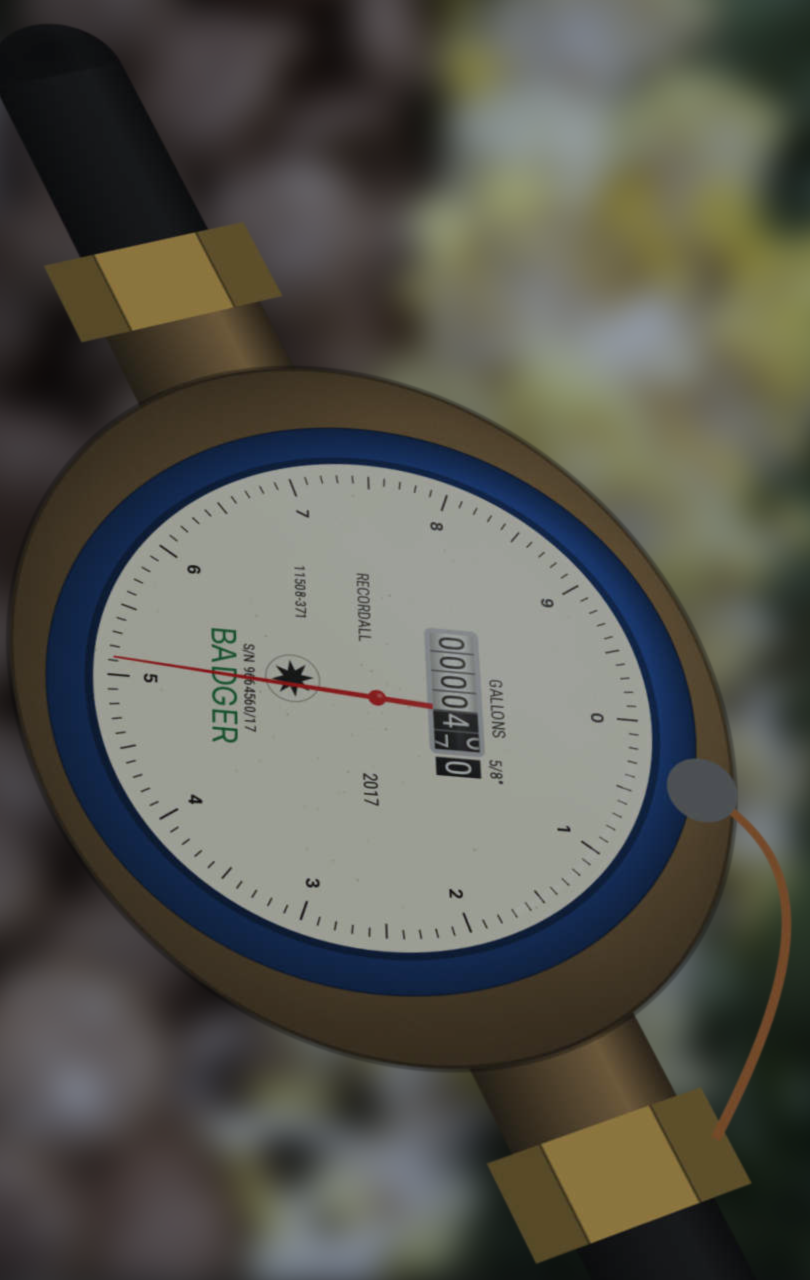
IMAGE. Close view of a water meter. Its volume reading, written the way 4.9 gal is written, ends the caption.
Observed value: 465.1 gal
